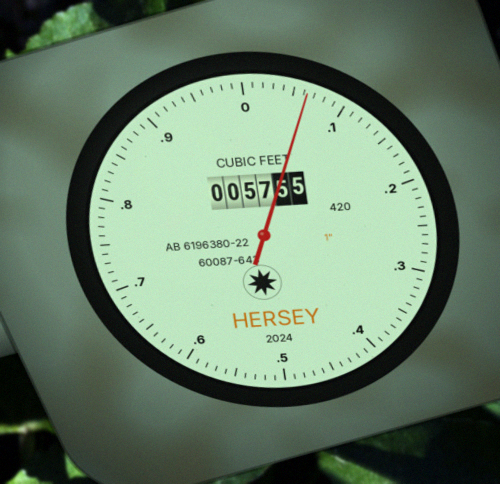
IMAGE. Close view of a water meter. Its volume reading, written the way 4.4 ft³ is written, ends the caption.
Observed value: 5755.06 ft³
